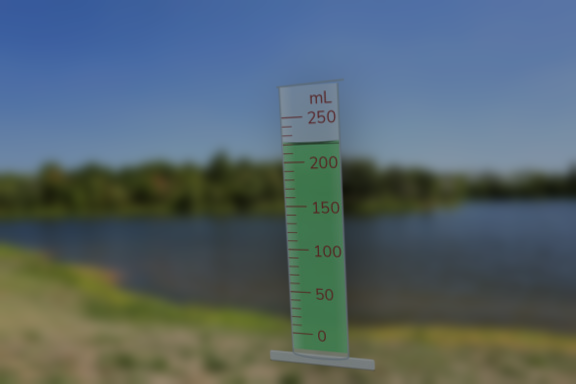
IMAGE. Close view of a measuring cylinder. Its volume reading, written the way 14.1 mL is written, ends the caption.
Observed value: 220 mL
